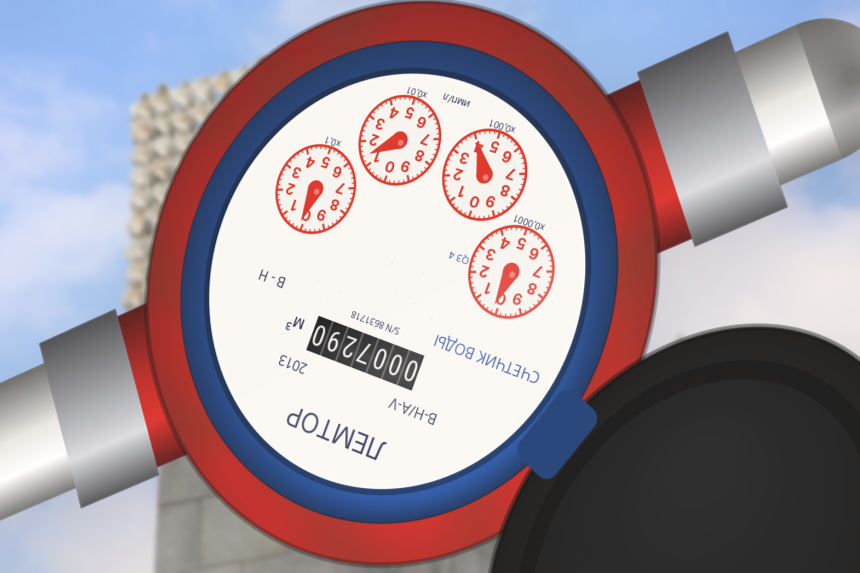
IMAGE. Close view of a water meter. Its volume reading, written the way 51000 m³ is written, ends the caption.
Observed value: 7290.0140 m³
